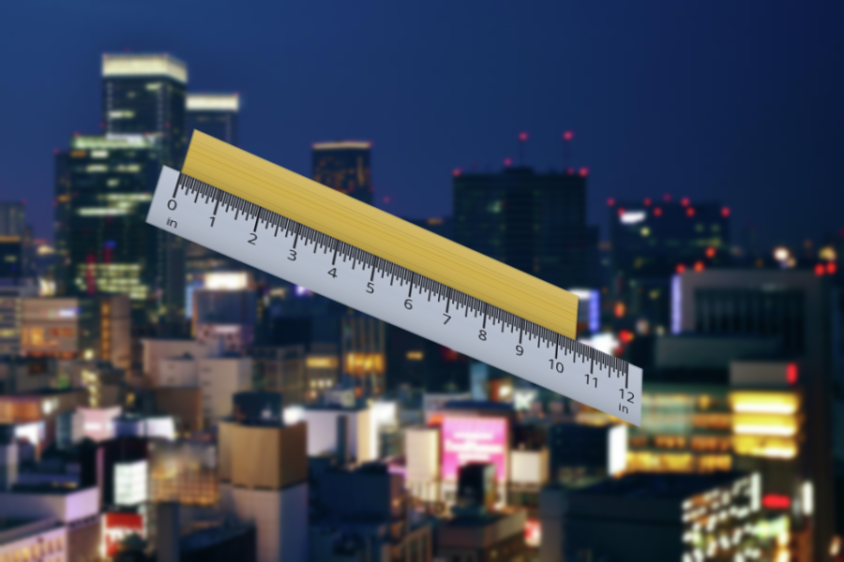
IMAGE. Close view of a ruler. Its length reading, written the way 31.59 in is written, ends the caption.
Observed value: 10.5 in
